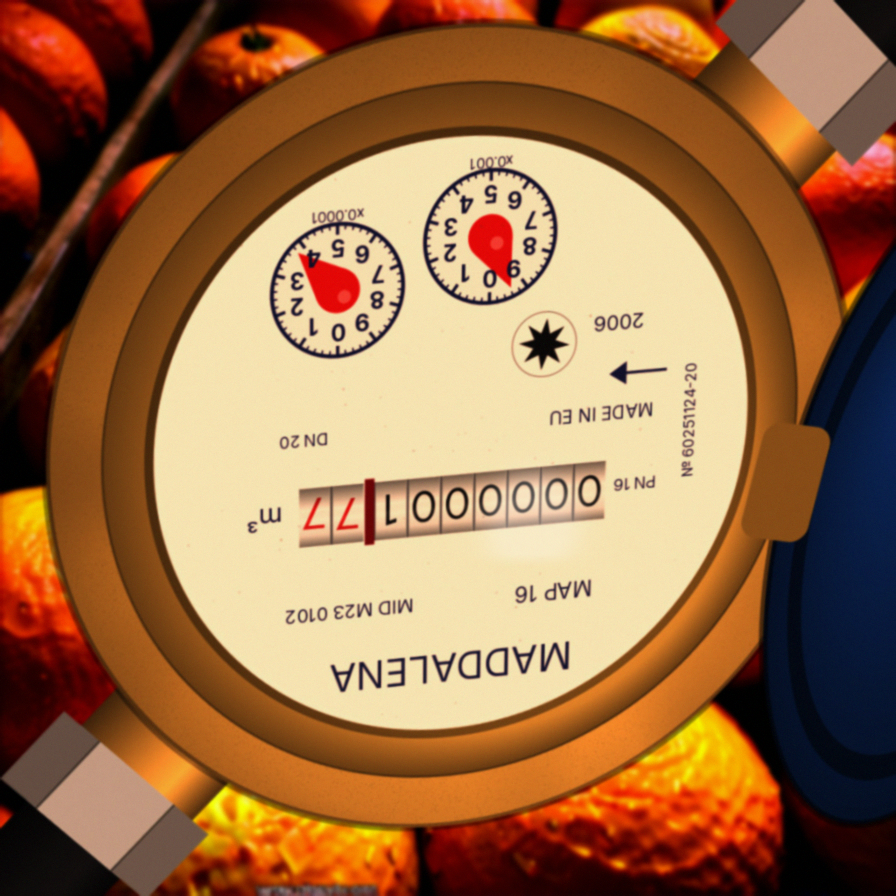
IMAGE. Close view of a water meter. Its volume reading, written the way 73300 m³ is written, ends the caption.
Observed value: 1.7693 m³
